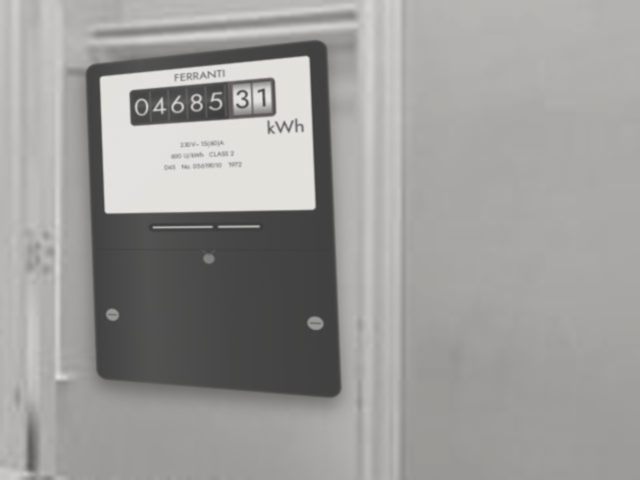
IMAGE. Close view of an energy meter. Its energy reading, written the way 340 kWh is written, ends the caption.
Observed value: 4685.31 kWh
